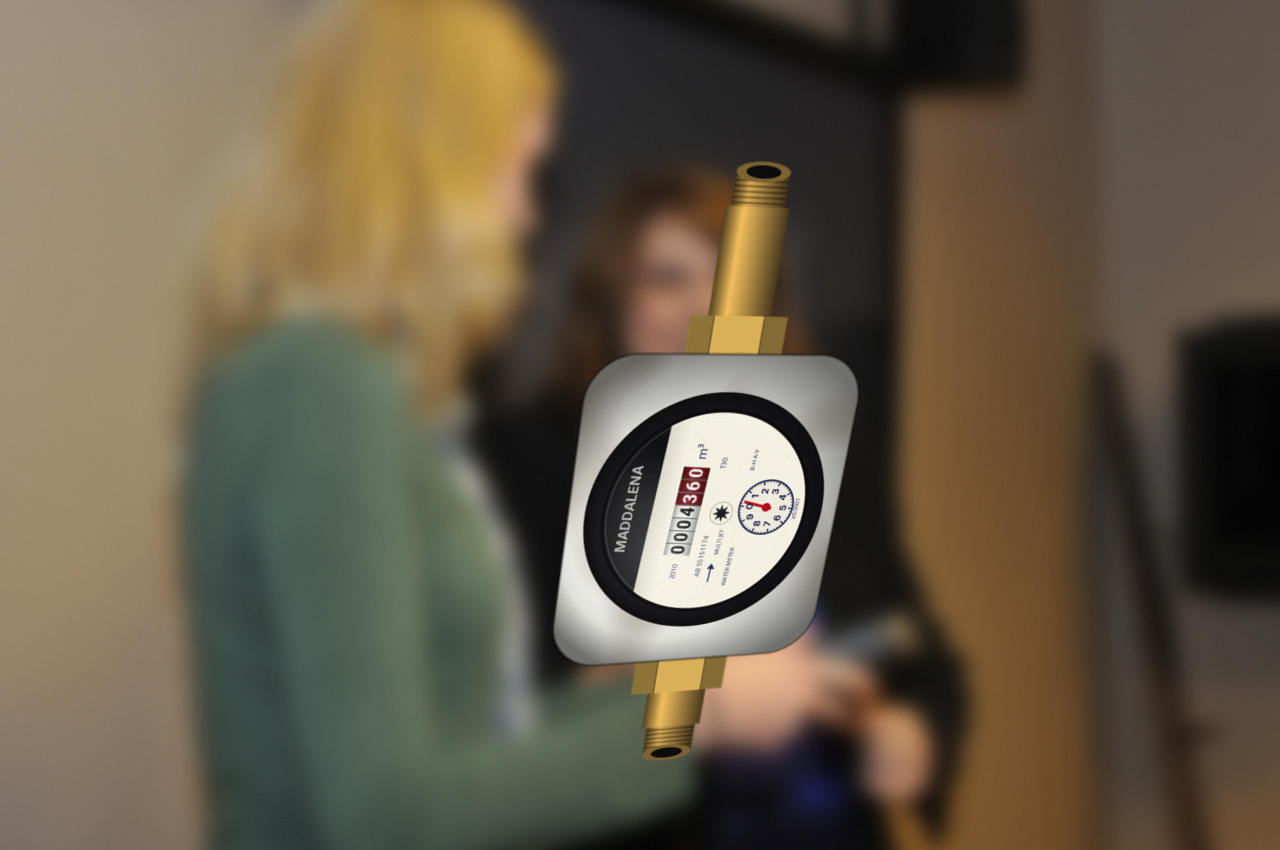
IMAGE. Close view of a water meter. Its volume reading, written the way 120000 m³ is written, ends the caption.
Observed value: 4.3600 m³
